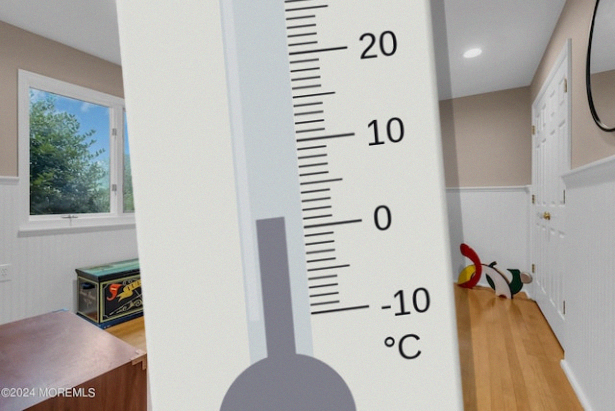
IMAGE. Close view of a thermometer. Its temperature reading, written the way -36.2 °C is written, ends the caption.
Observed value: 1.5 °C
